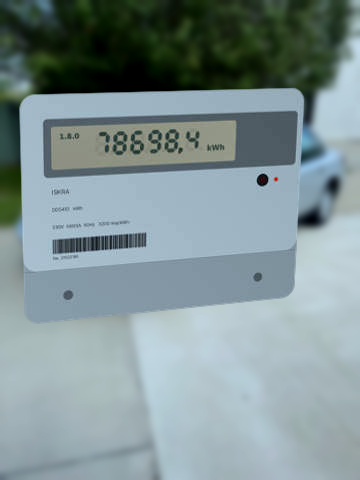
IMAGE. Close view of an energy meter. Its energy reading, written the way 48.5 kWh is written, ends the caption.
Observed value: 78698.4 kWh
